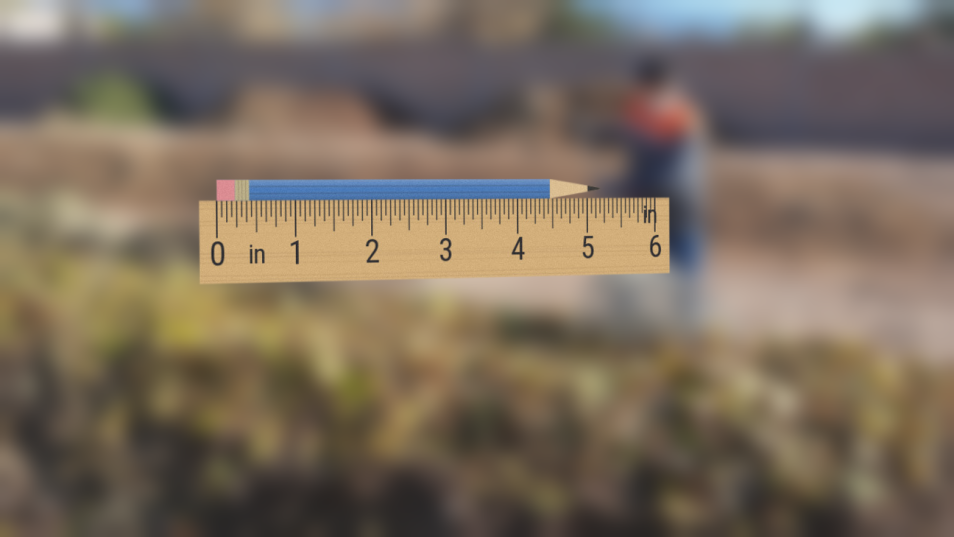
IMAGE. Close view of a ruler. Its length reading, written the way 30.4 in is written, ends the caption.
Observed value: 5.1875 in
